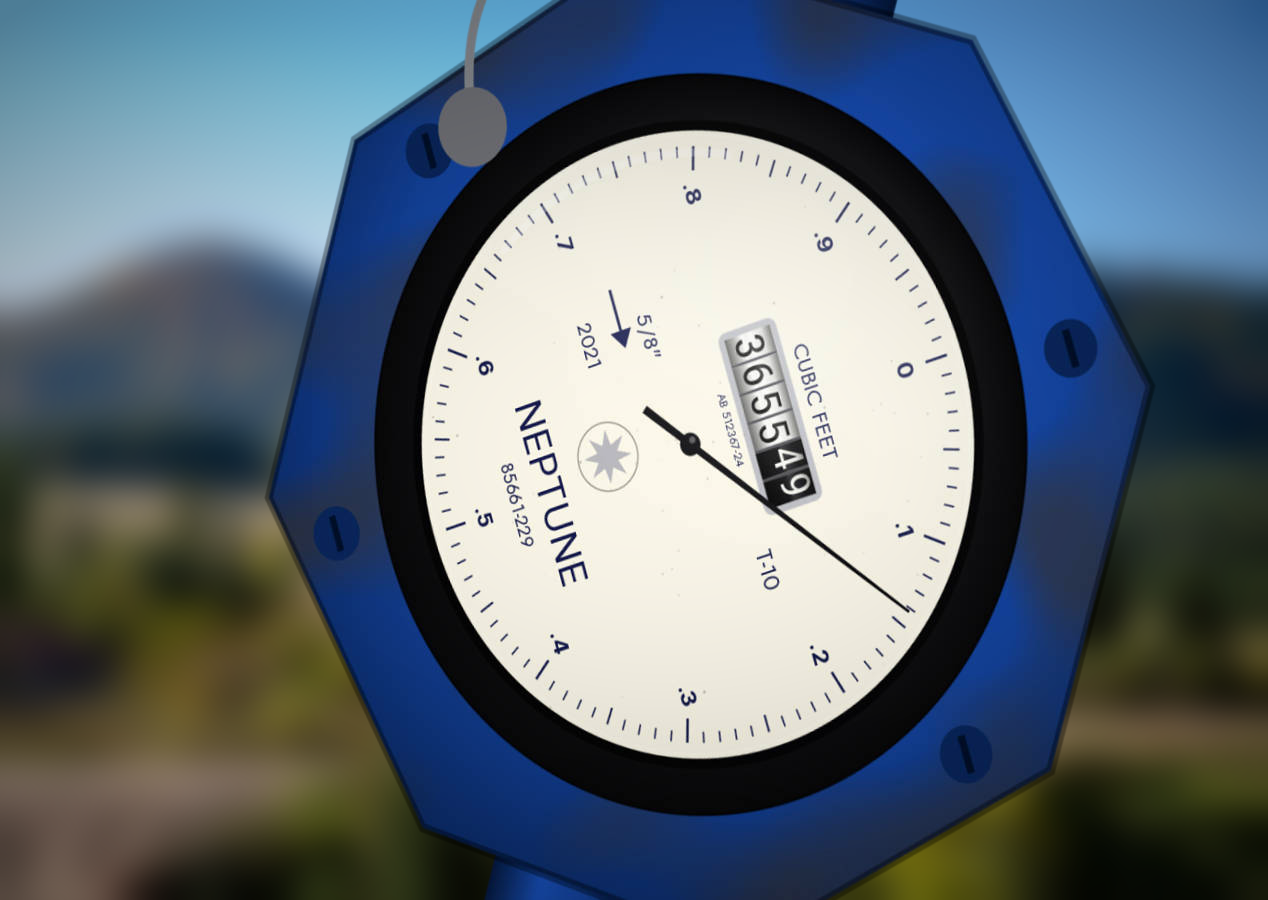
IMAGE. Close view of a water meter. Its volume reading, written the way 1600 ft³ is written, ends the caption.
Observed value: 365549.14 ft³
